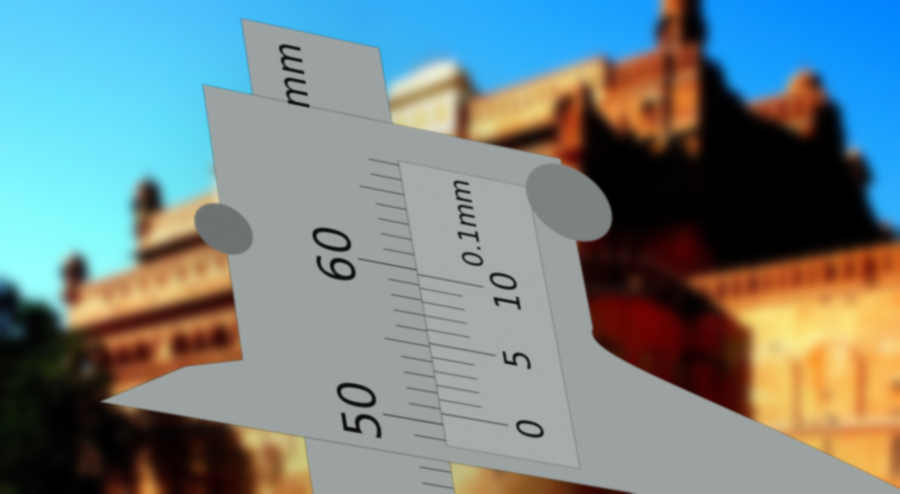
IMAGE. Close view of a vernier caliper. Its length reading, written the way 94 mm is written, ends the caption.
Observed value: 50.7 mm
